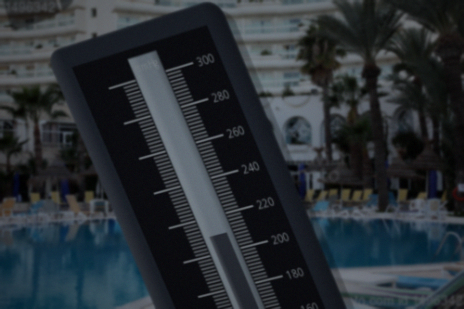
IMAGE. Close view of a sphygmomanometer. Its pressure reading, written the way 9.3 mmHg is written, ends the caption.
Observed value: 210 mmHg
